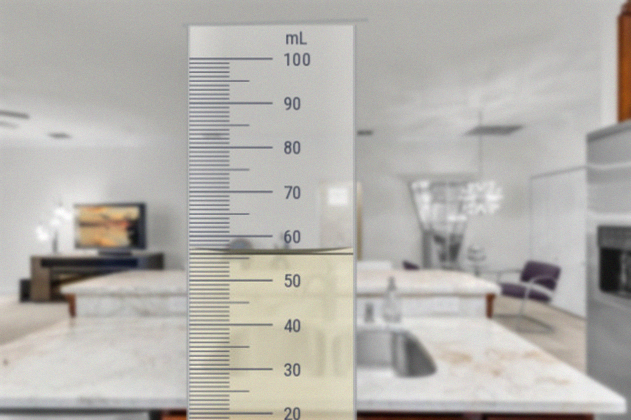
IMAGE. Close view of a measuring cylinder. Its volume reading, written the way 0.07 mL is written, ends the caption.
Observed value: 56 mL
